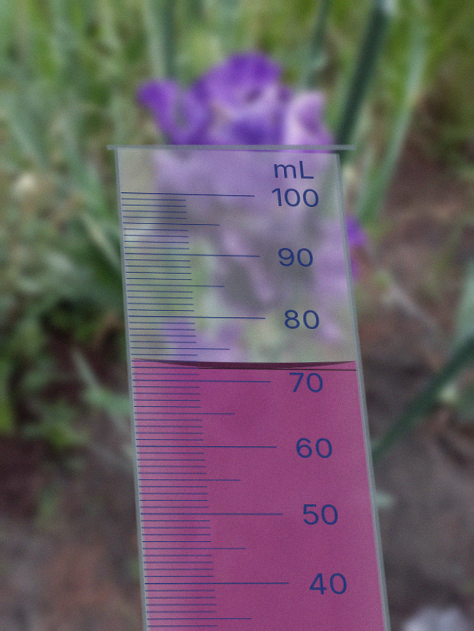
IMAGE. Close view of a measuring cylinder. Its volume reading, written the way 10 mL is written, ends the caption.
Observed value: 72 mL
